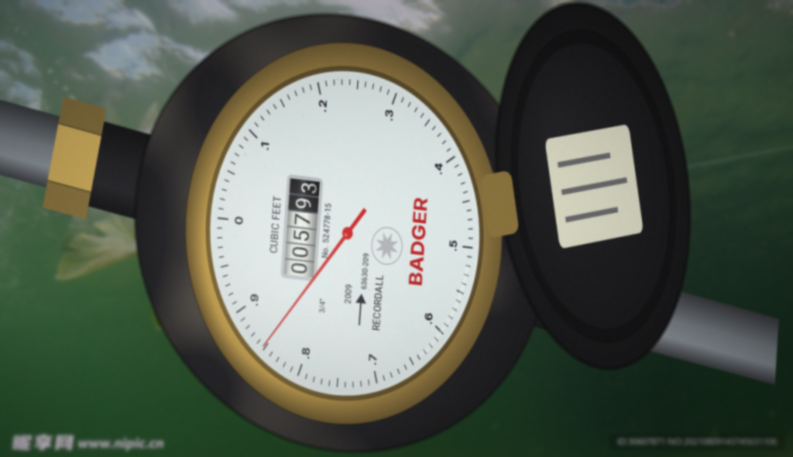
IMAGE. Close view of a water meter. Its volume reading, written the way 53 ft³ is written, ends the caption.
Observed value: 5792.85 ft³
